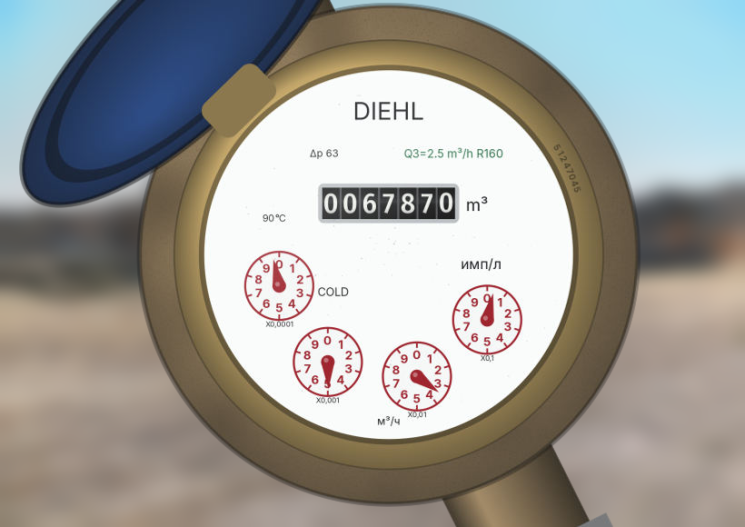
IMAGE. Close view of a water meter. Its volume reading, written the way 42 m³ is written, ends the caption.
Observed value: 67870.0349 m³
